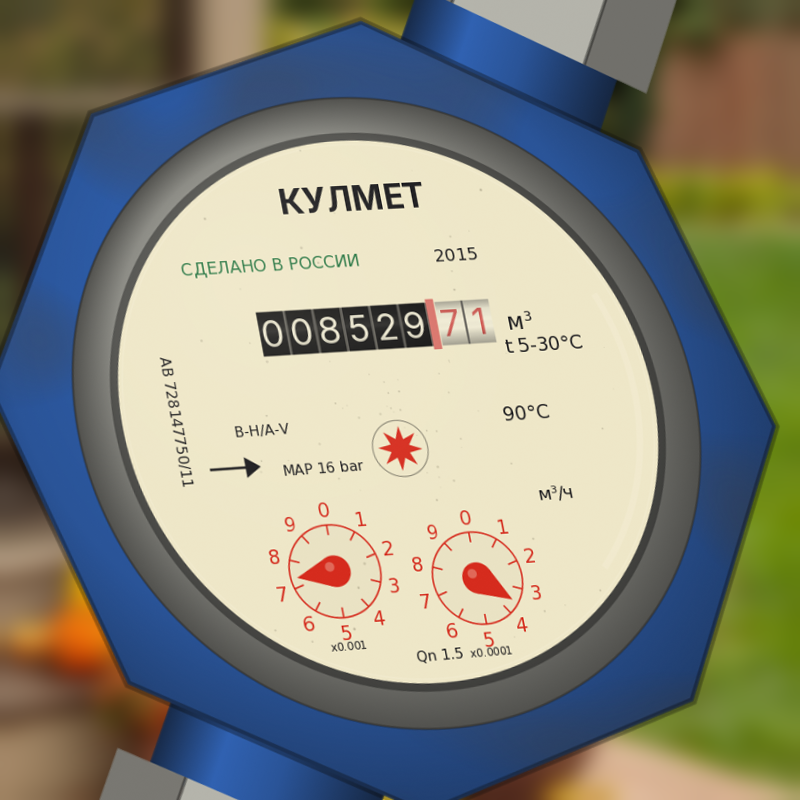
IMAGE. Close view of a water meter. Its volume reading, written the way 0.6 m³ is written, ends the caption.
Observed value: 8529.7173 m³
